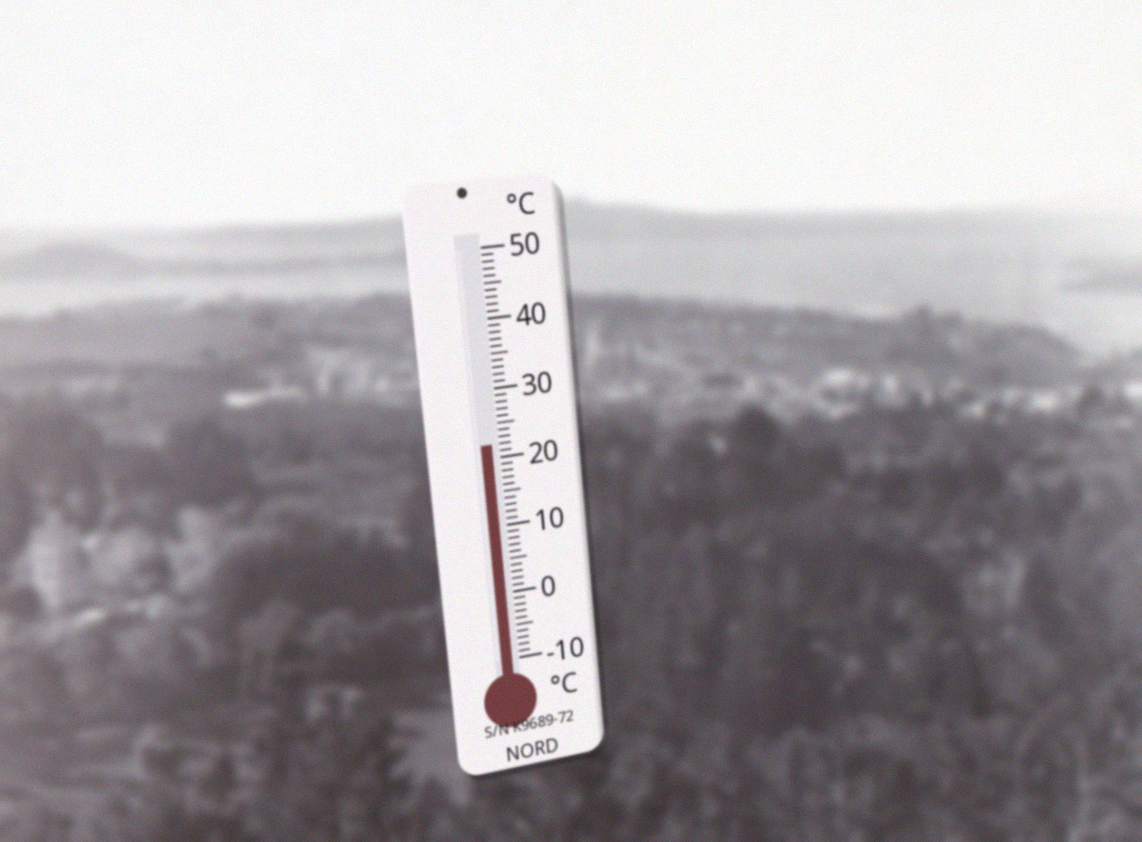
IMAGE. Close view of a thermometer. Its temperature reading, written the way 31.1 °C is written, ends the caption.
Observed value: 22 °C
